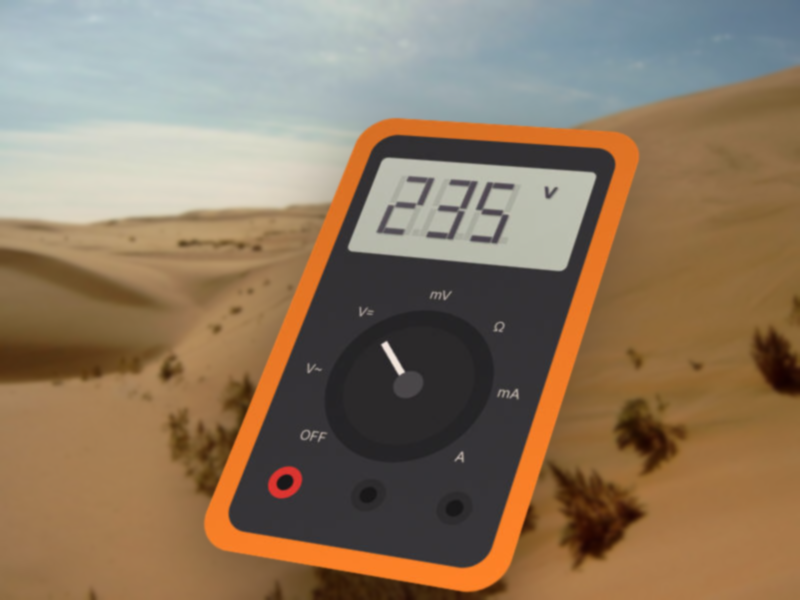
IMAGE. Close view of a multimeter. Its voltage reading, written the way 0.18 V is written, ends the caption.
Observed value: 235 V
